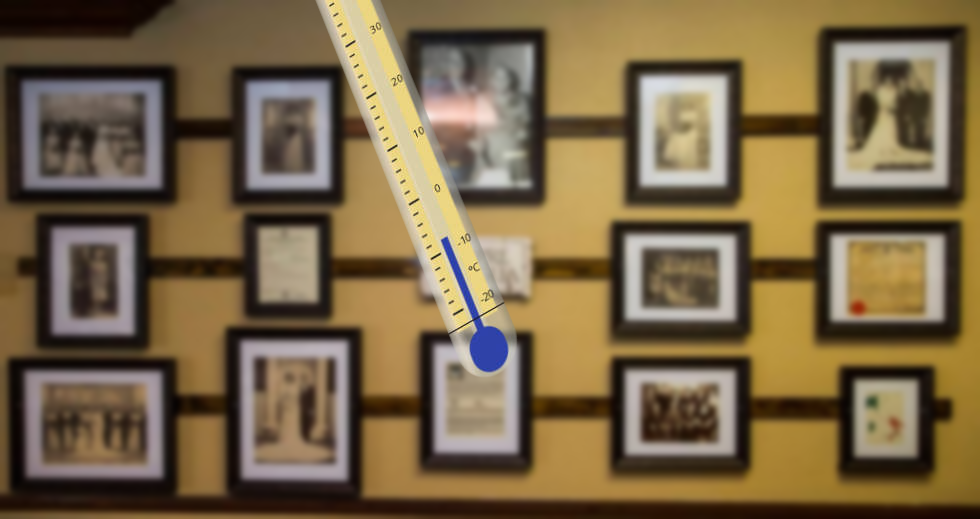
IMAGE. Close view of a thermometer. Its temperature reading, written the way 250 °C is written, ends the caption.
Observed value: -8 °C
